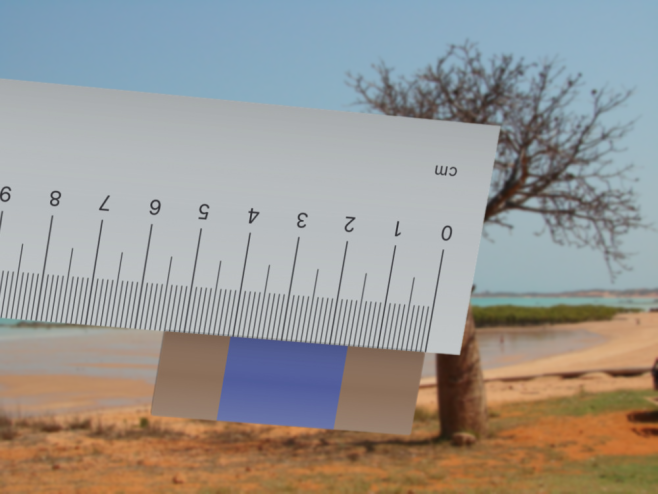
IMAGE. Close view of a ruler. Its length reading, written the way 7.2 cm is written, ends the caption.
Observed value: 5.4 cm
